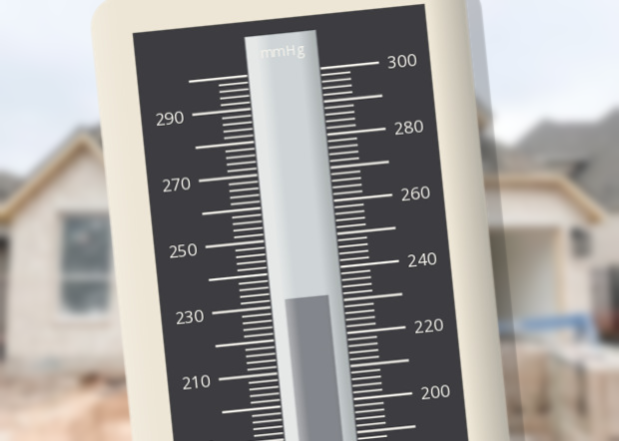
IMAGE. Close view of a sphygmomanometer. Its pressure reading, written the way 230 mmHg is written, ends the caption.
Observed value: 232 mmHg
